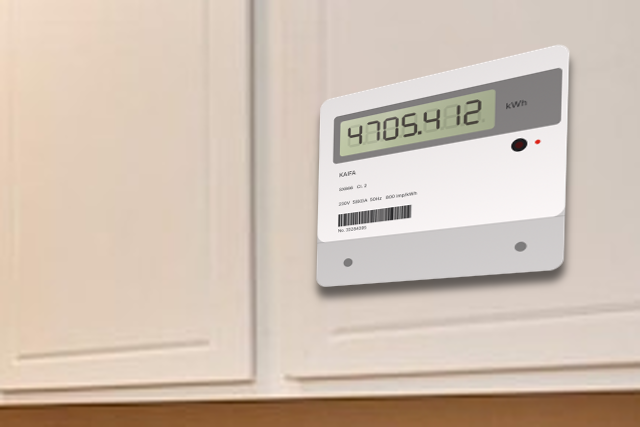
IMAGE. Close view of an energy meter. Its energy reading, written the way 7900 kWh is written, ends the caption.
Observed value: 4705.412 kWh
